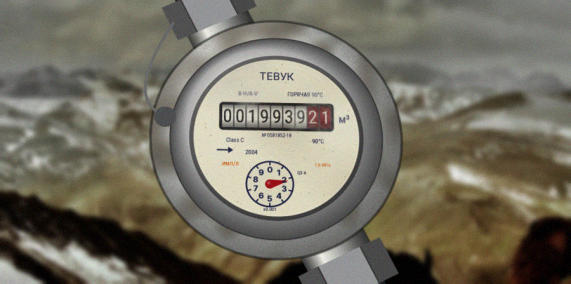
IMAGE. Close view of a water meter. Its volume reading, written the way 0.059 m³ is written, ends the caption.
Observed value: 19939.212 m³
